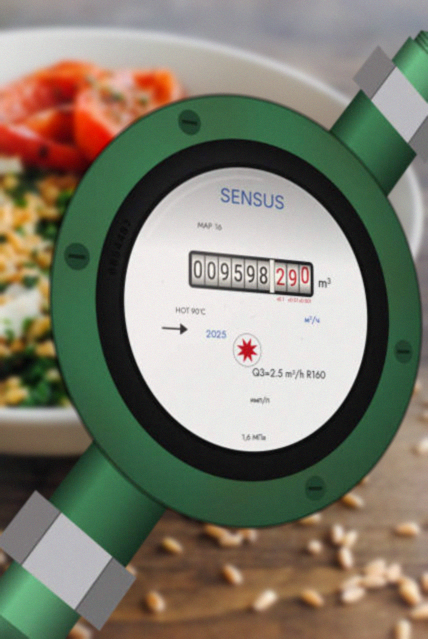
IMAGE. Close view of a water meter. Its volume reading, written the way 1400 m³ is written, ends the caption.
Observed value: 9598.290 m³
